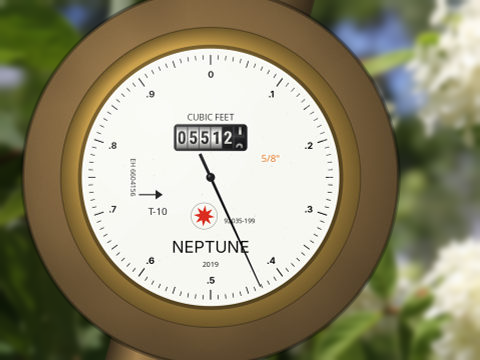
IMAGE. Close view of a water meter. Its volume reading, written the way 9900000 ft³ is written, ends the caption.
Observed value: 55121.43 ft³
